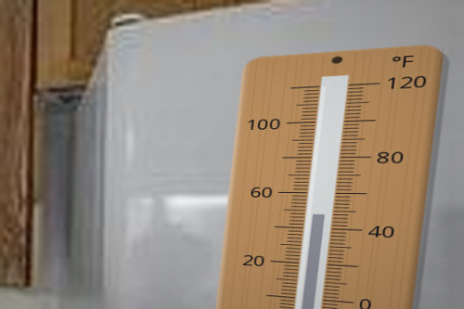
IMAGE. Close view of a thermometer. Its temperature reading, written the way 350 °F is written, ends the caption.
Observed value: 48 °F
